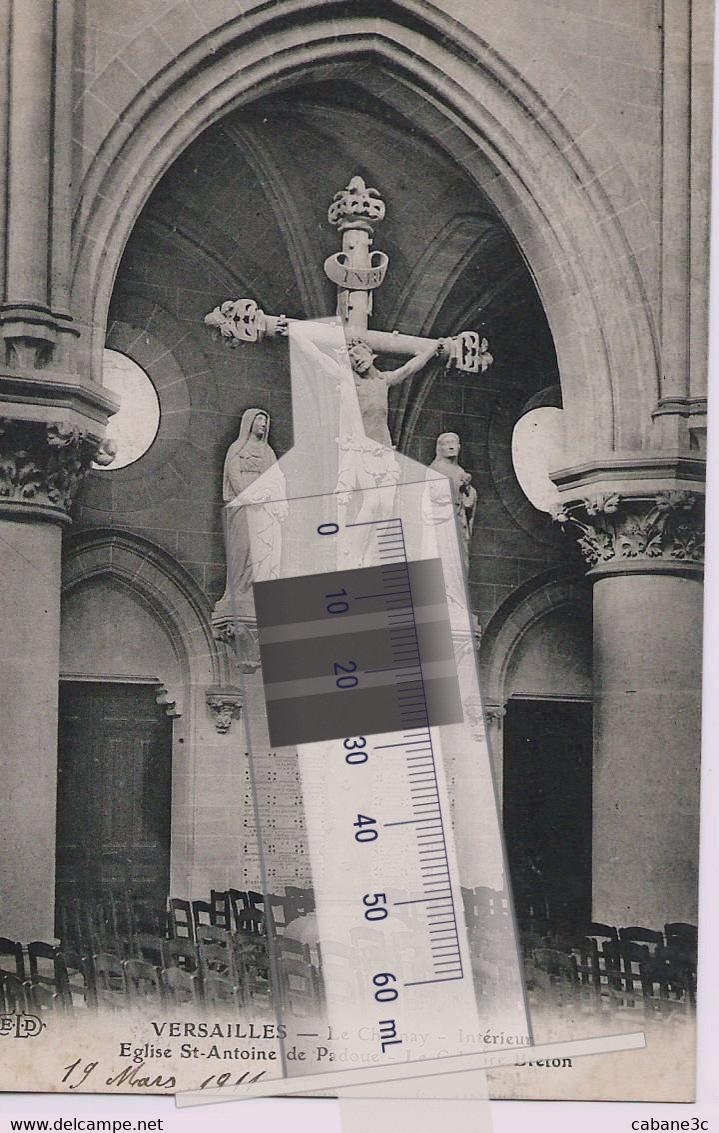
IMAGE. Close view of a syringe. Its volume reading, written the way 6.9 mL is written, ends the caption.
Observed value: 6 mL
